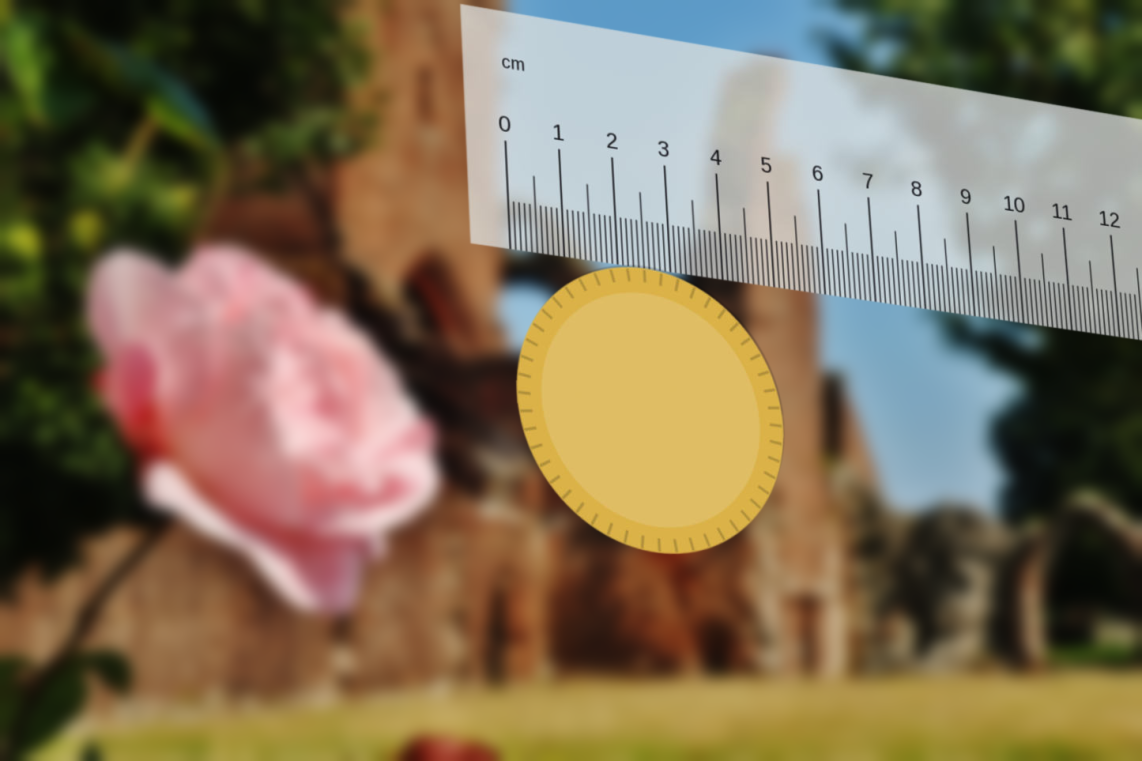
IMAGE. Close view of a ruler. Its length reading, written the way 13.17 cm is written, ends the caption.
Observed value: 5 cm
